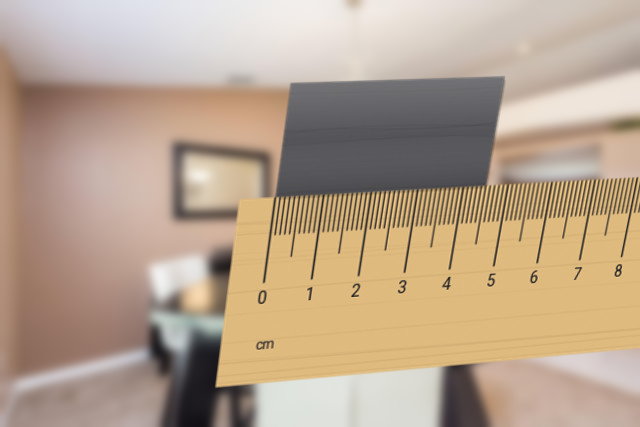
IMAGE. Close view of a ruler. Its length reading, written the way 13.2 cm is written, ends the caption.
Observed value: 4.5 cm
